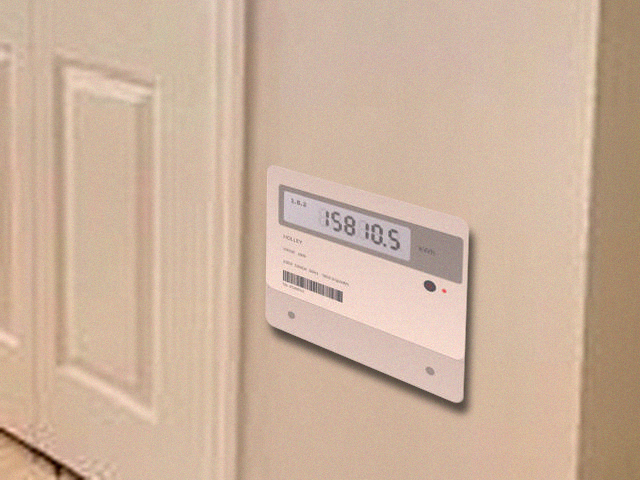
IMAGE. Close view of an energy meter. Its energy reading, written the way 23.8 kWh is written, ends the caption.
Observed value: 15810.5 kWh
